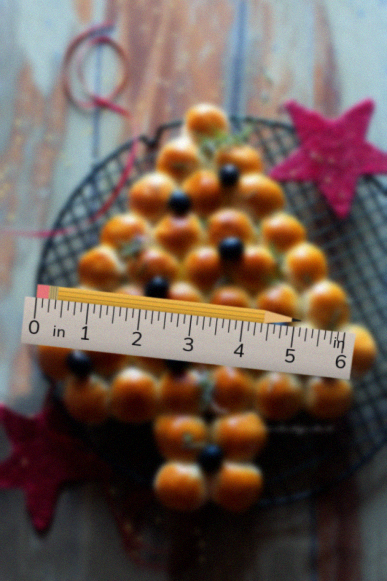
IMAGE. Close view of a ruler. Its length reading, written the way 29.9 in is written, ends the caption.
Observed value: 5.125 in
